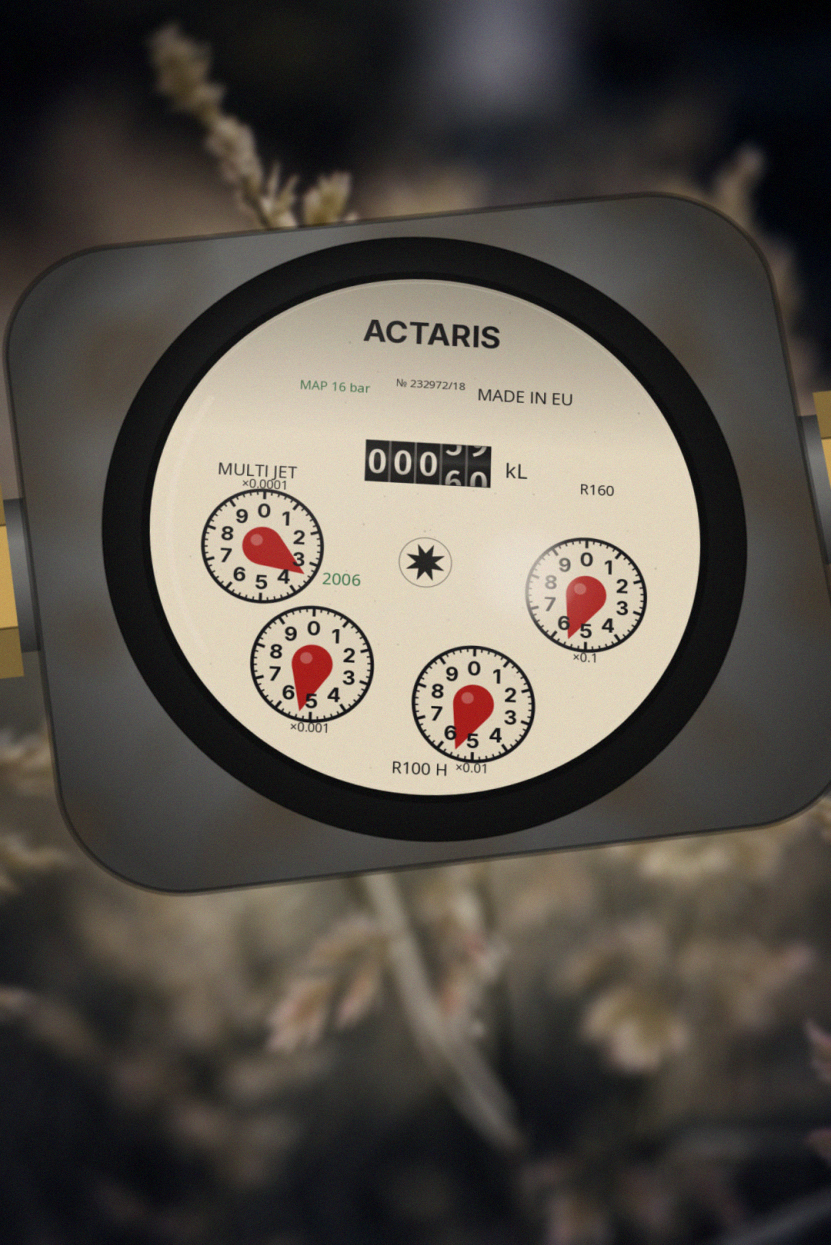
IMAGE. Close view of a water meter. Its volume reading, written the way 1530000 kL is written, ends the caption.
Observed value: 59.5553 kL
